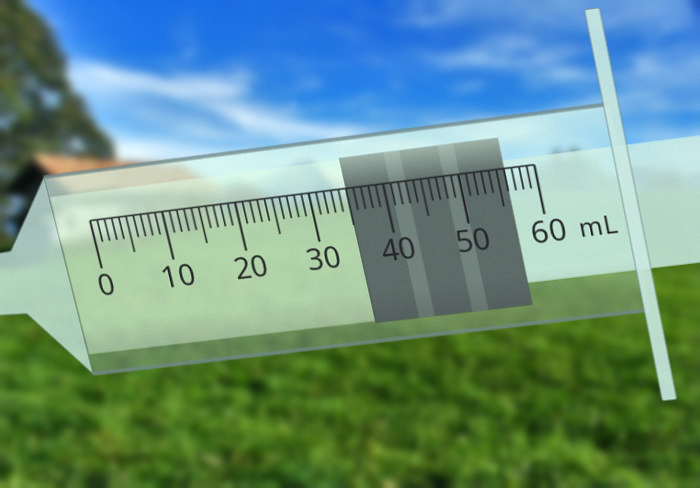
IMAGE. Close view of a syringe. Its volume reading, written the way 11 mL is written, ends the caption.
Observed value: 35 mL
